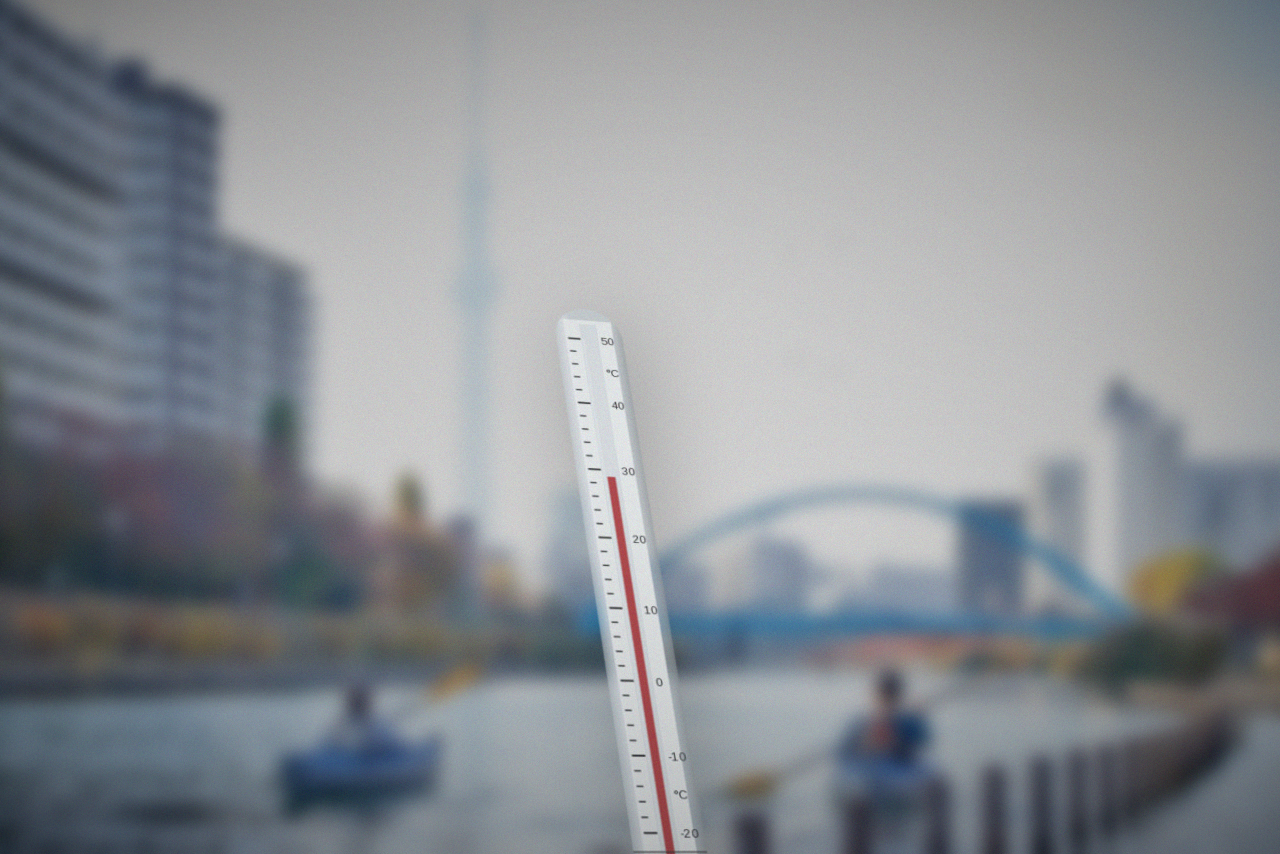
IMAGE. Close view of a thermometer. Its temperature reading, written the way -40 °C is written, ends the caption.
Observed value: 29 °C
